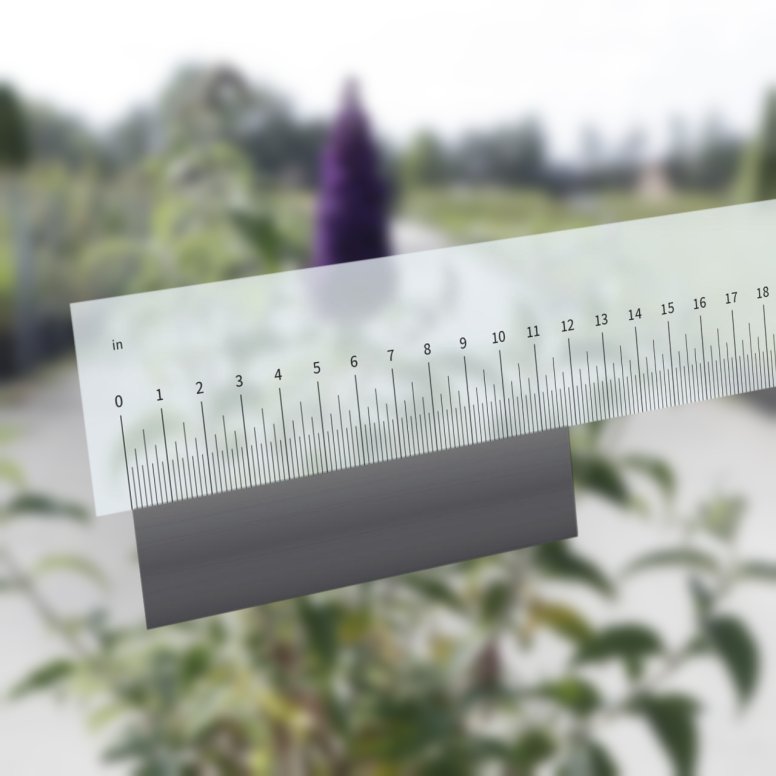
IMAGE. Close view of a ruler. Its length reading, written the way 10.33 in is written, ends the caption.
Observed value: 11.75 in
